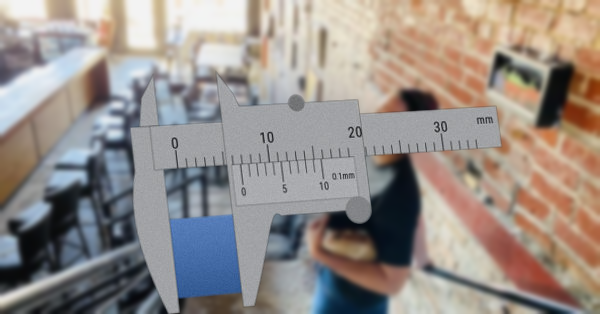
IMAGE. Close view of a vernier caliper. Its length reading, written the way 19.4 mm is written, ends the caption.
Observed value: 6.8 mm
